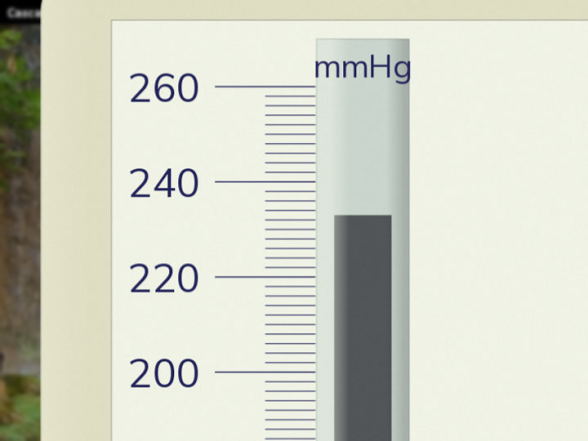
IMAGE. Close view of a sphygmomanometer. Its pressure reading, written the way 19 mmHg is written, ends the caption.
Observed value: 233 mmHg
